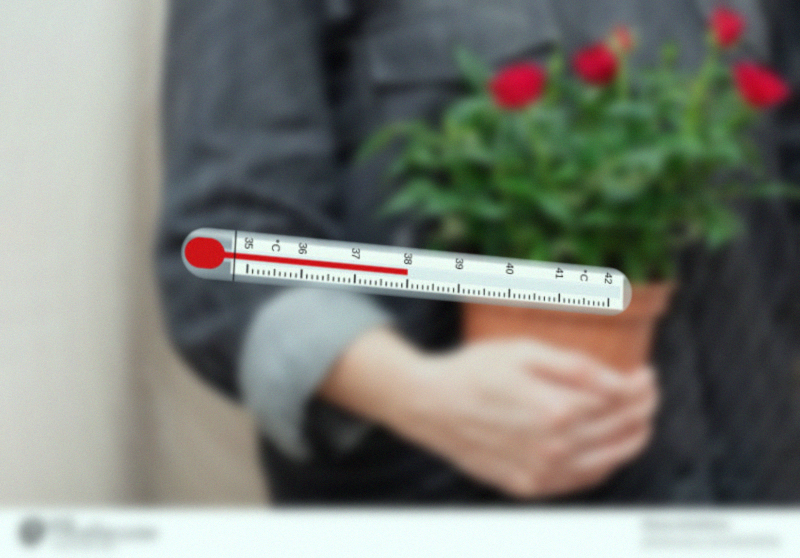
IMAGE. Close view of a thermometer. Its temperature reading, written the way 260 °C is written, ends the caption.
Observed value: 38 °C
